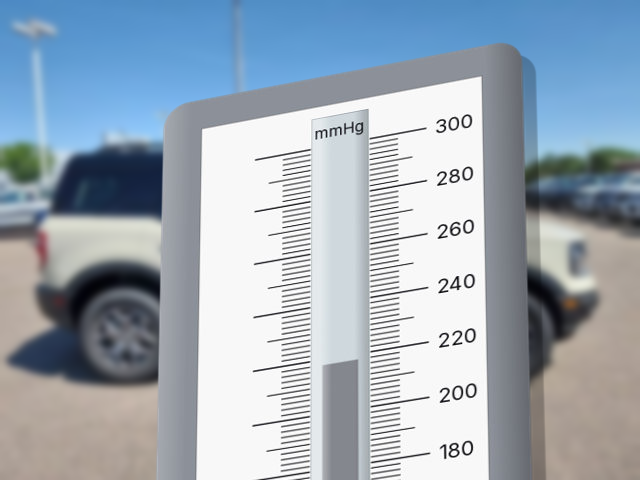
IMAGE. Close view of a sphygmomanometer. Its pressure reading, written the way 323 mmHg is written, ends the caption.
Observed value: 218 mmHg
